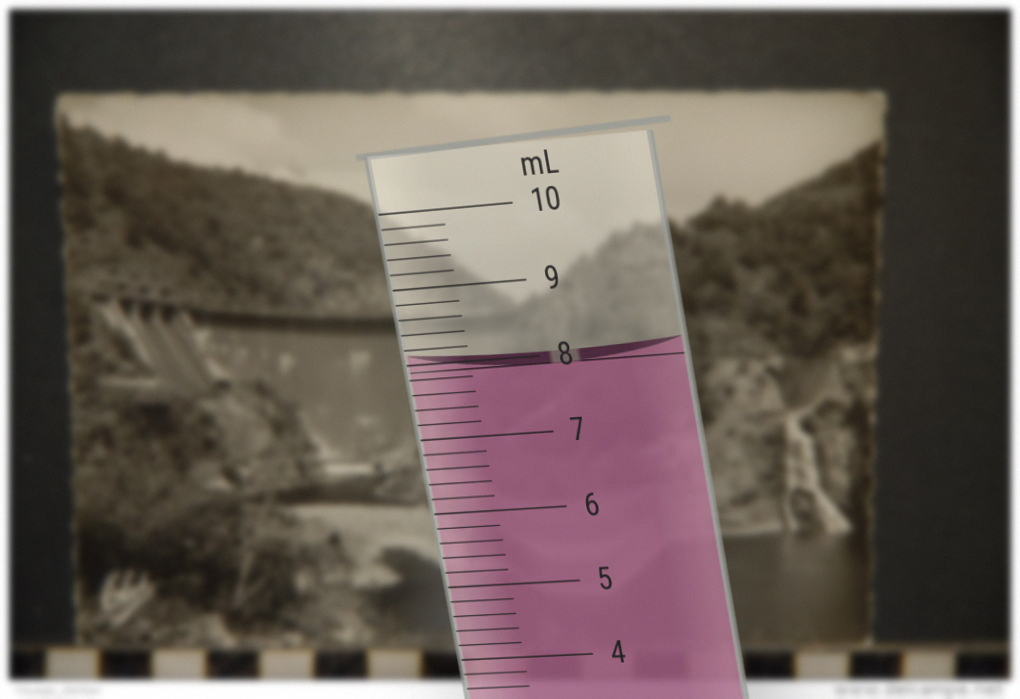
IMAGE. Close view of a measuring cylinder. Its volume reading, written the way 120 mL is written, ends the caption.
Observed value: 7.9 mL
